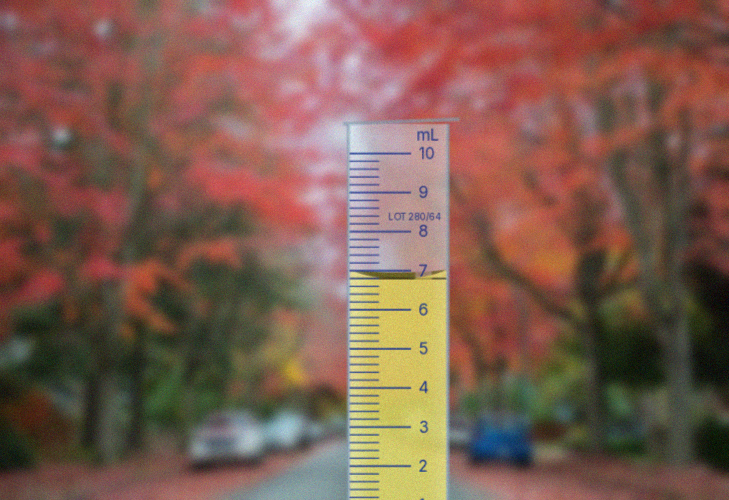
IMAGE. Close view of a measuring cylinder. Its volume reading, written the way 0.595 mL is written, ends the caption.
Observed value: 6.8 mL
